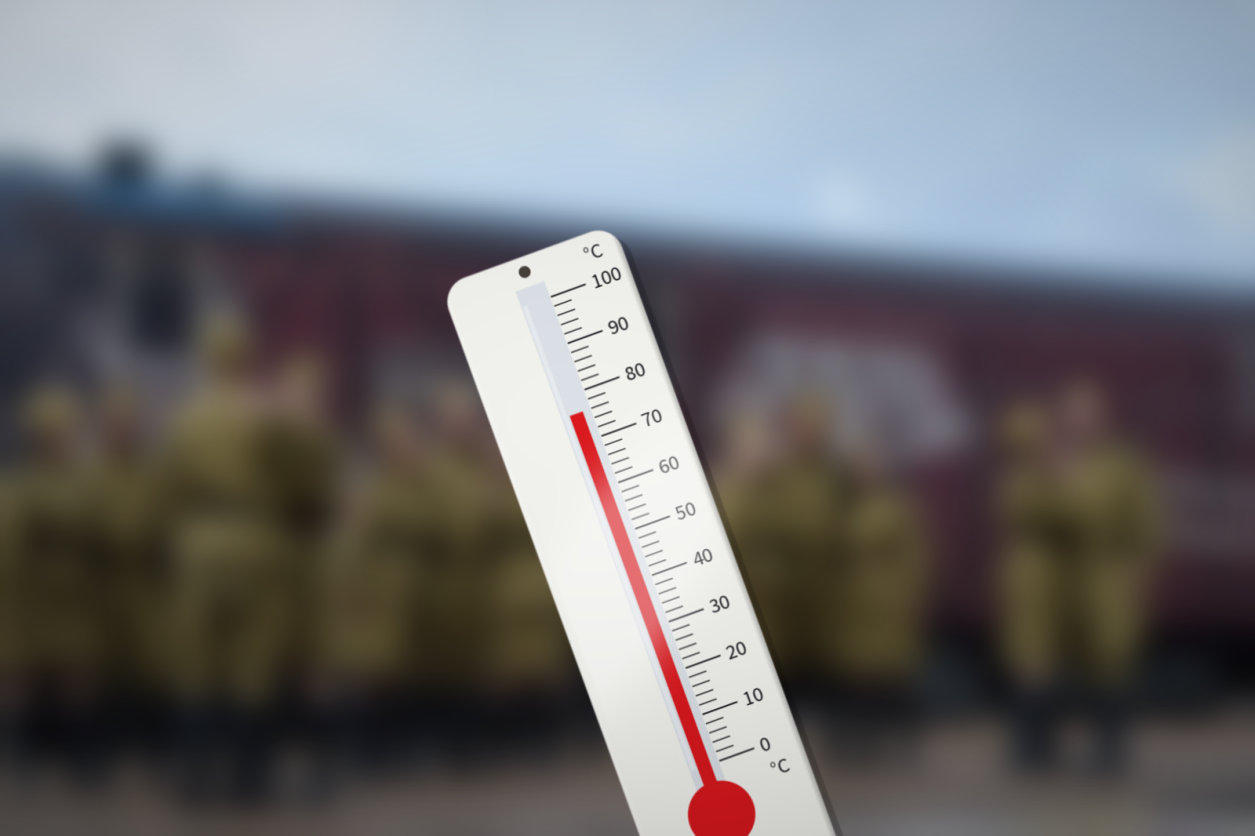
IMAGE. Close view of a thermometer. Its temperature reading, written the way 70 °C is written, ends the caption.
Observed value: 76 °C
